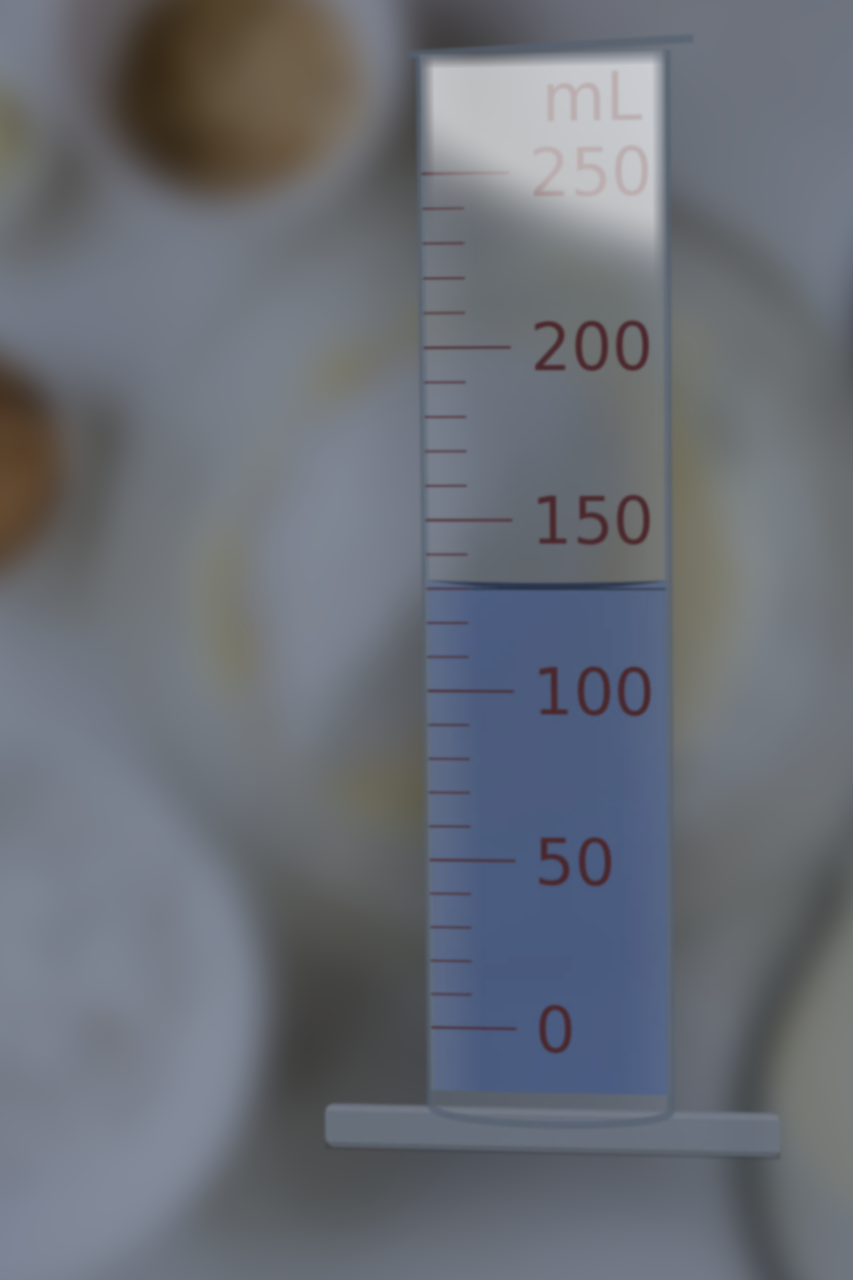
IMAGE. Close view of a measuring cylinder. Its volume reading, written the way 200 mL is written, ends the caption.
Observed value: 130 mL
